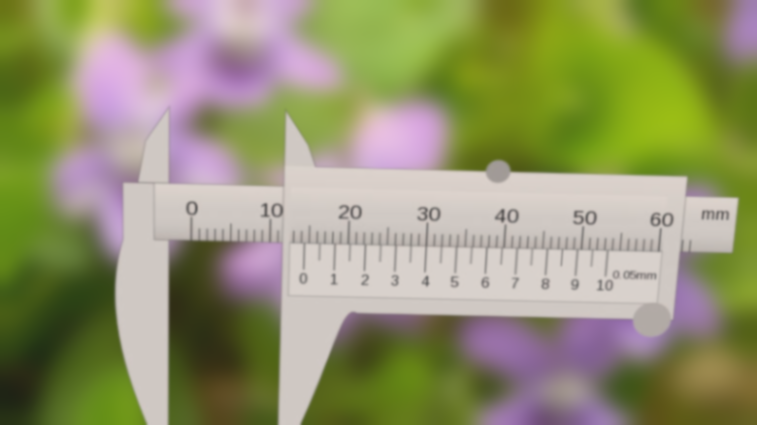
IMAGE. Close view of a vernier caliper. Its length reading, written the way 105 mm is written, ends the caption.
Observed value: 14.4 mm
